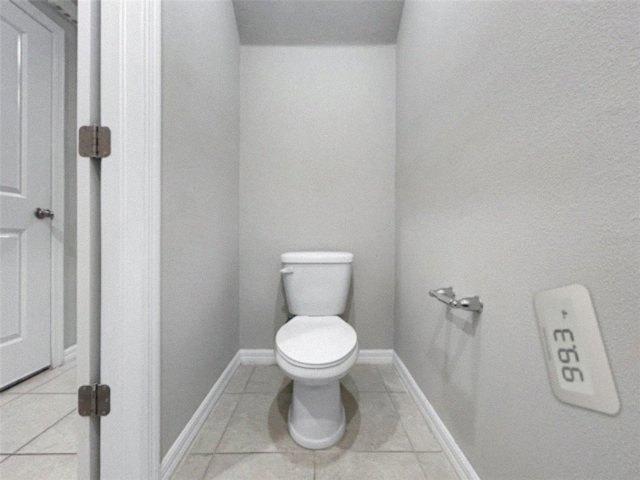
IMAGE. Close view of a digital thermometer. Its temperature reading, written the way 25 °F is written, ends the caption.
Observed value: 99.3 °F
